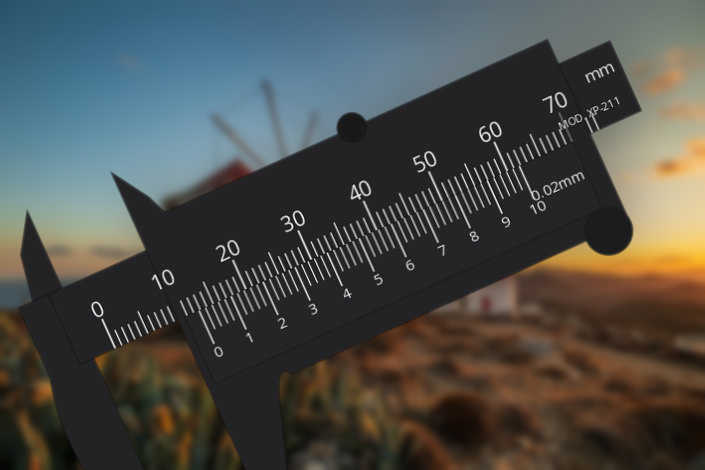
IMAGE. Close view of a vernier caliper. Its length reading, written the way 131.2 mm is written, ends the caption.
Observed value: 12.8 mm
